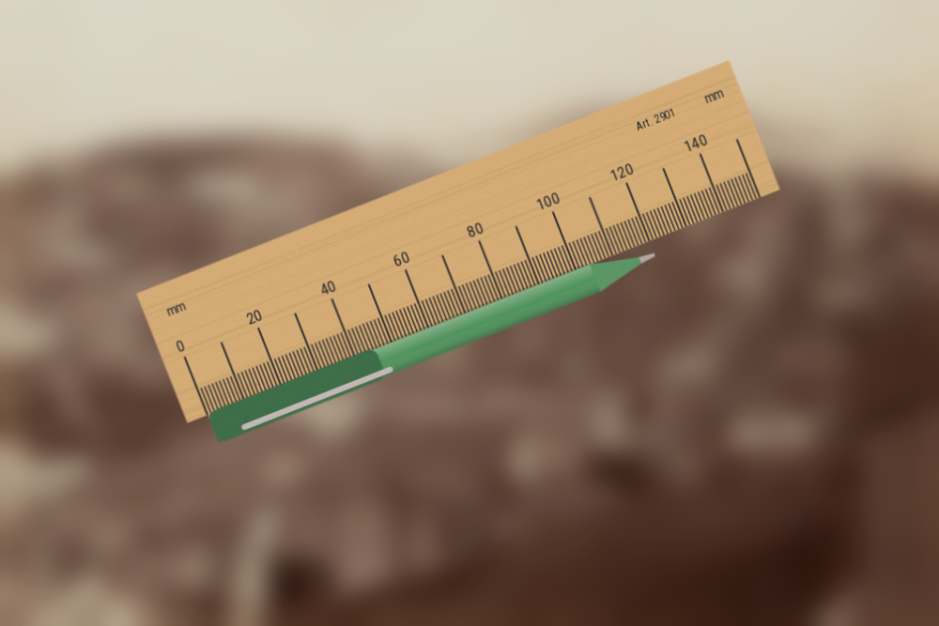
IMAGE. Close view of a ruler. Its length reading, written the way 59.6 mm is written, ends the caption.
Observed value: 120 mm
